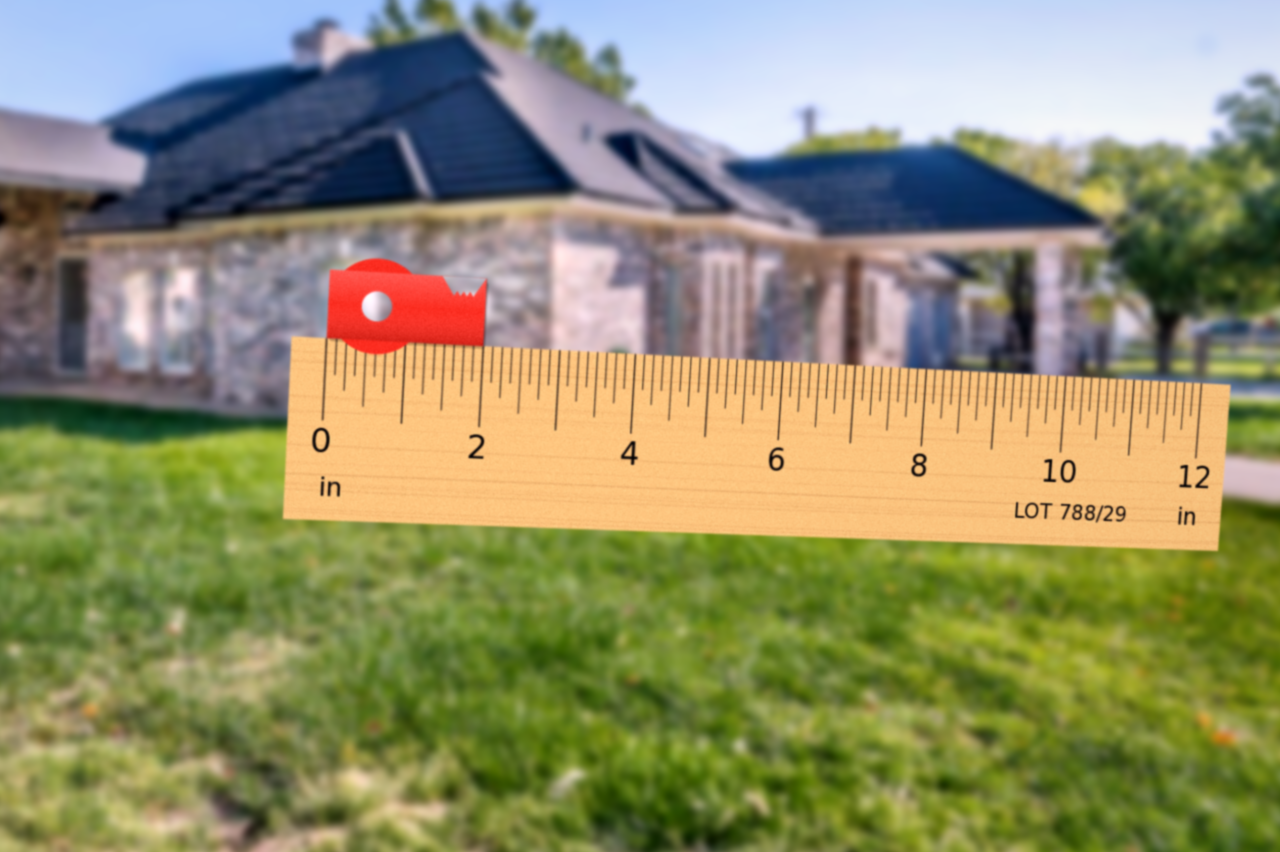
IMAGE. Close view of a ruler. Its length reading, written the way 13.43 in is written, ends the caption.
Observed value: 2 in
